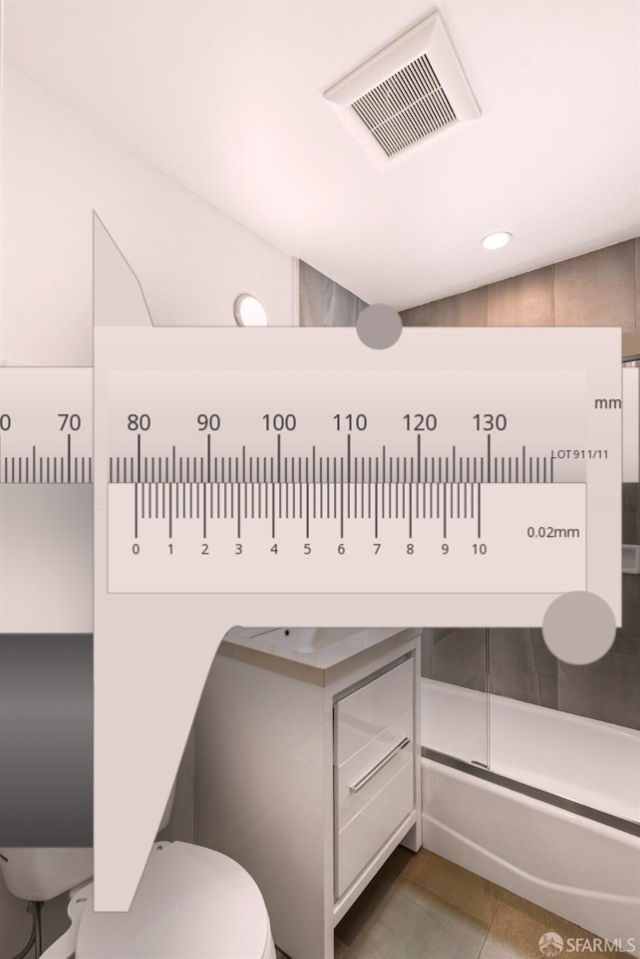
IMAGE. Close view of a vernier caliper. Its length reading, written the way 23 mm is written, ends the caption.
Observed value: 79.6 mm
